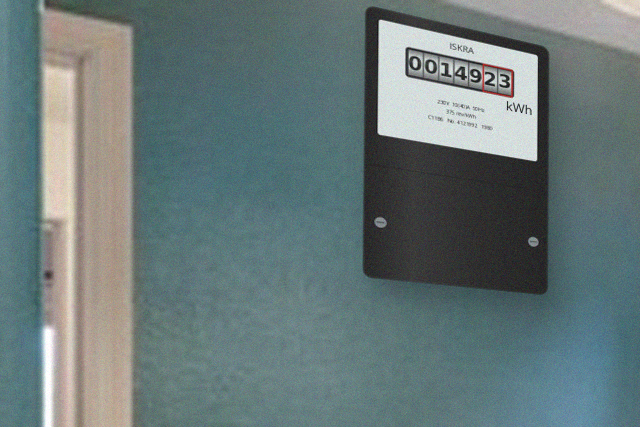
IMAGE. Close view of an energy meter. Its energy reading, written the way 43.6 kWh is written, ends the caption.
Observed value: 149.23 kWh
